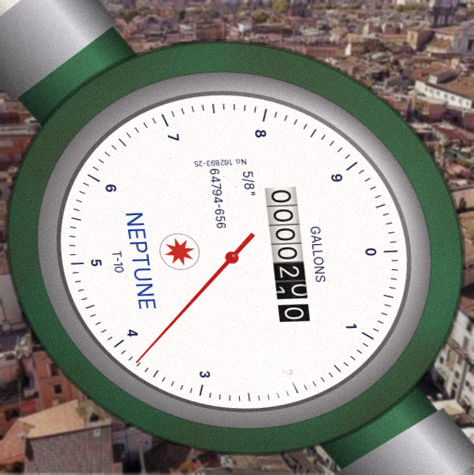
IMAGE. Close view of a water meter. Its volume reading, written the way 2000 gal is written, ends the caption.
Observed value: 203.7 gal
